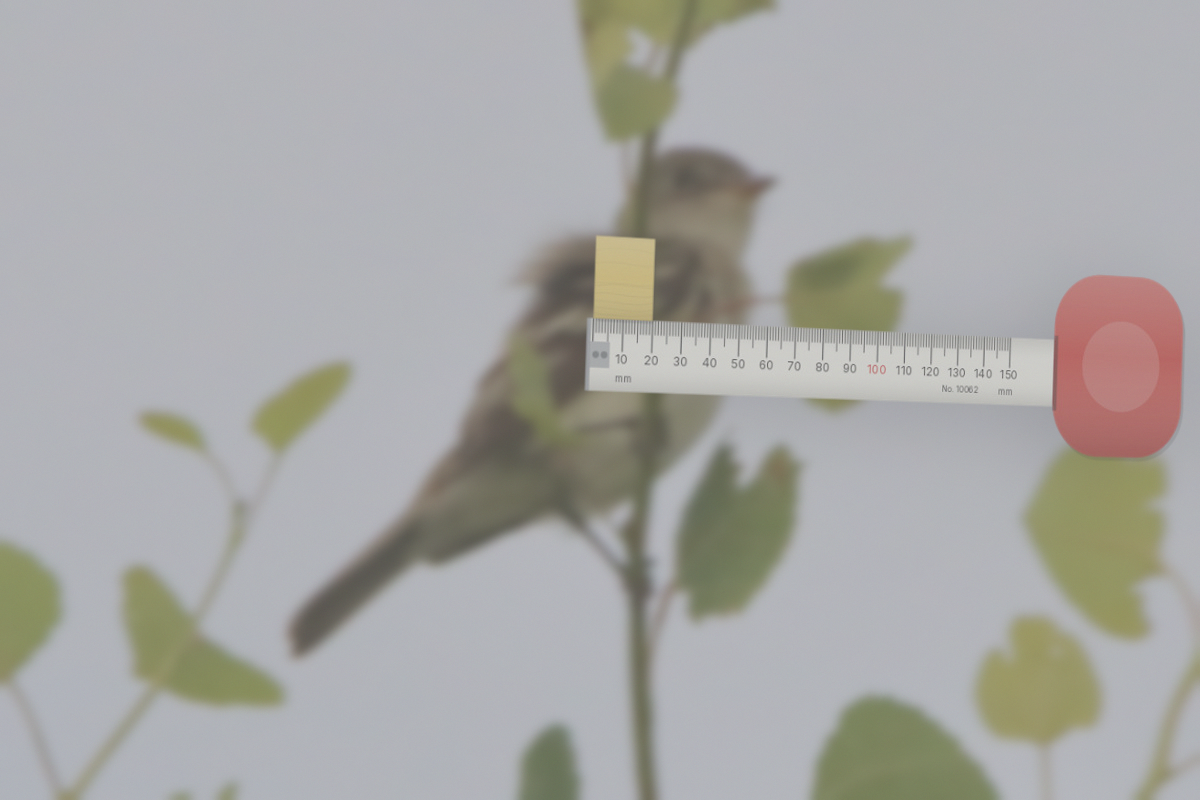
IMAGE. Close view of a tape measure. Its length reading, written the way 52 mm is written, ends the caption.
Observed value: 20 mm
